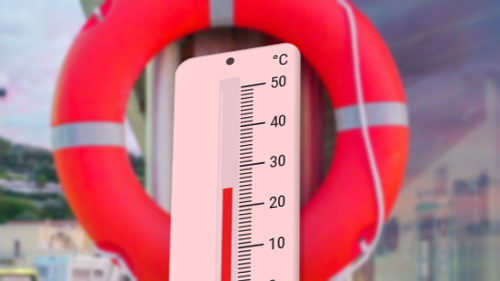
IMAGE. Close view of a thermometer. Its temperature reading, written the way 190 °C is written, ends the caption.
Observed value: 25 °C
